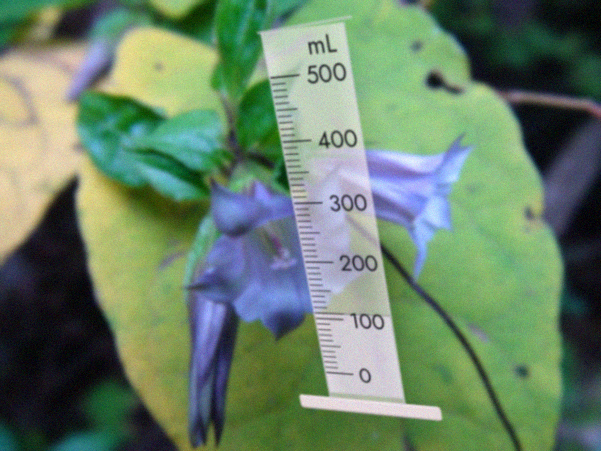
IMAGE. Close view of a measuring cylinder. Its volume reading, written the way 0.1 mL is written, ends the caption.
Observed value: 110 mL
